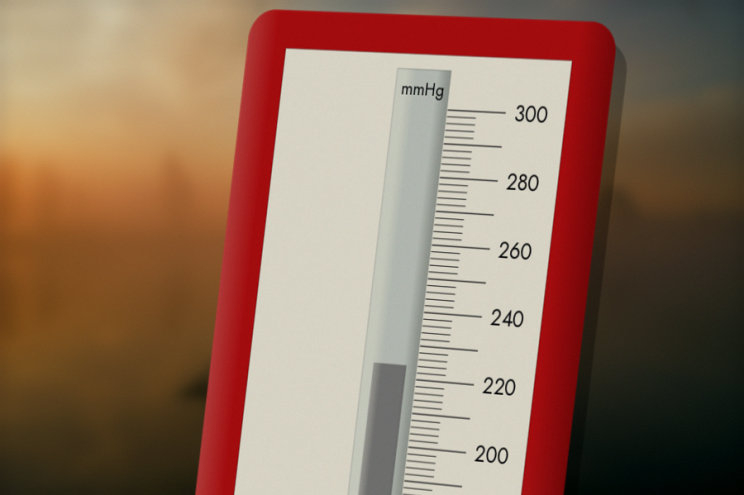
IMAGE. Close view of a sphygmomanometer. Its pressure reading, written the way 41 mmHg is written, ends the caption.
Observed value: 224 mmHg
